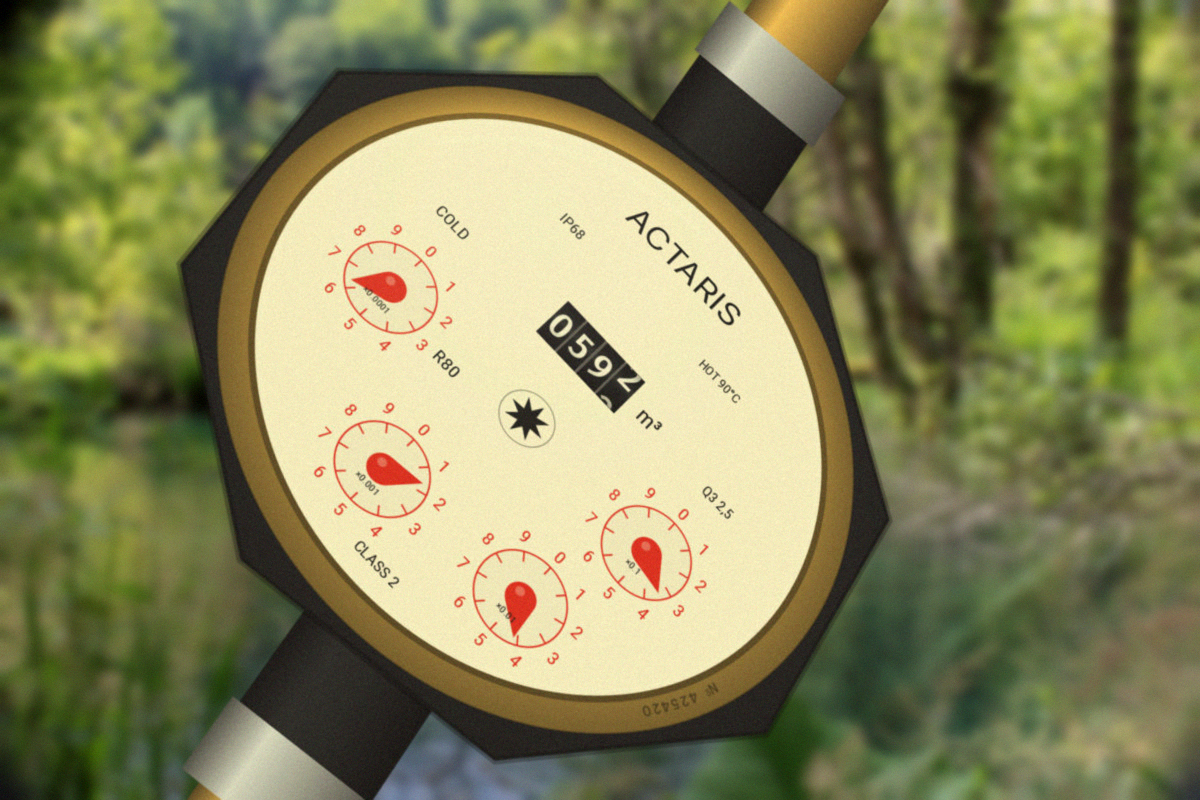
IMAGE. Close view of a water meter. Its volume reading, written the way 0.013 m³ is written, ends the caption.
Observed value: 592.3416 m³
